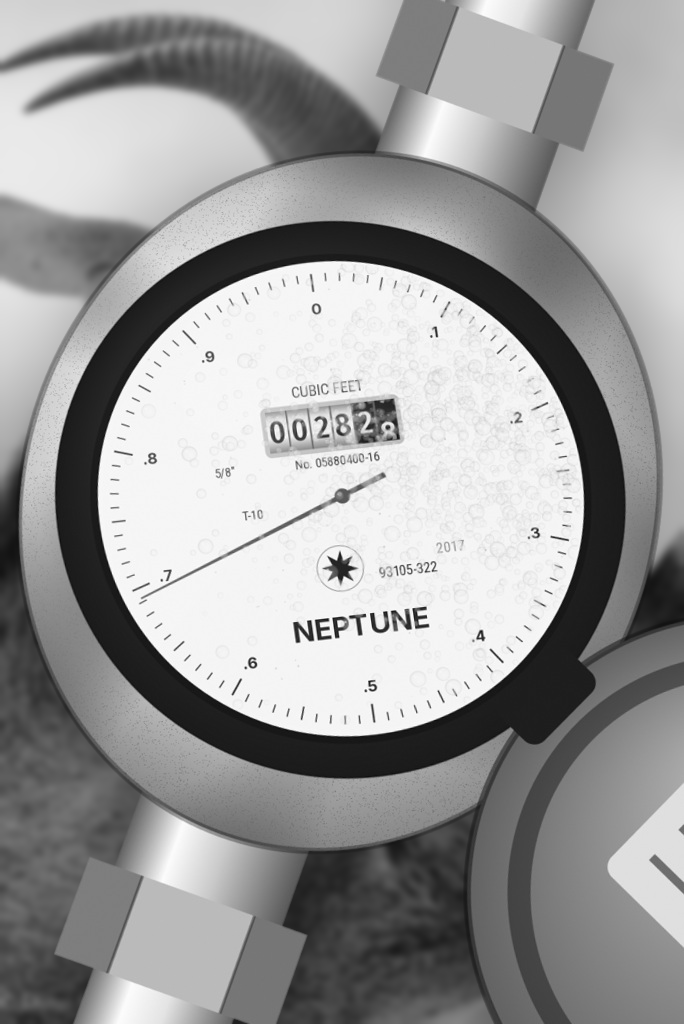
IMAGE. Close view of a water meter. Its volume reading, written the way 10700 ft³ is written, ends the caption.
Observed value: 2827.69 ft³
